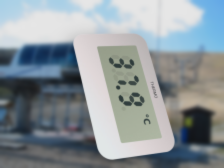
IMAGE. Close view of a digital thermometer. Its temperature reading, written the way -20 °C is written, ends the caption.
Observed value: 37.9 °C
